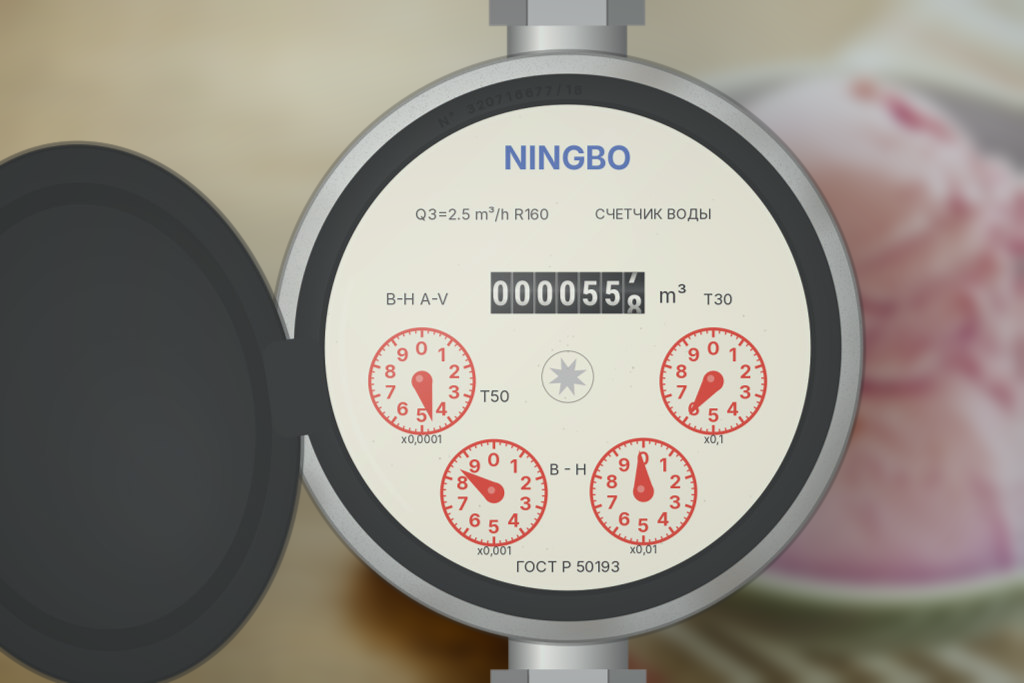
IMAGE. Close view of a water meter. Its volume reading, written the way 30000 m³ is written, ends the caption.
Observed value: 557.5984 m³
